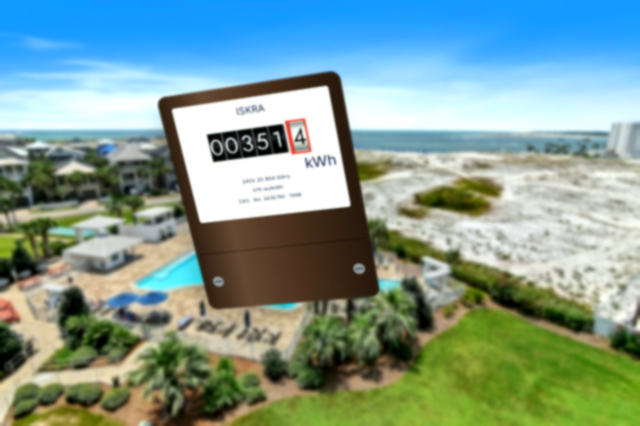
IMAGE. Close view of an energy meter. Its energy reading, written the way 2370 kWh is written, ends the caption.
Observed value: 351.4 kWh
